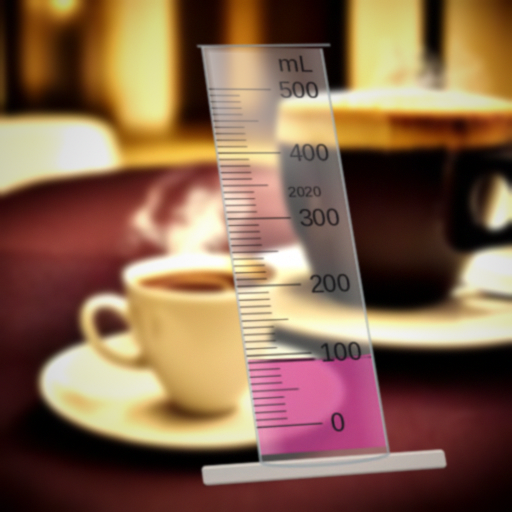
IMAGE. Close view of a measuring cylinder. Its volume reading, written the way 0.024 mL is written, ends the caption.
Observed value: 90 mL
